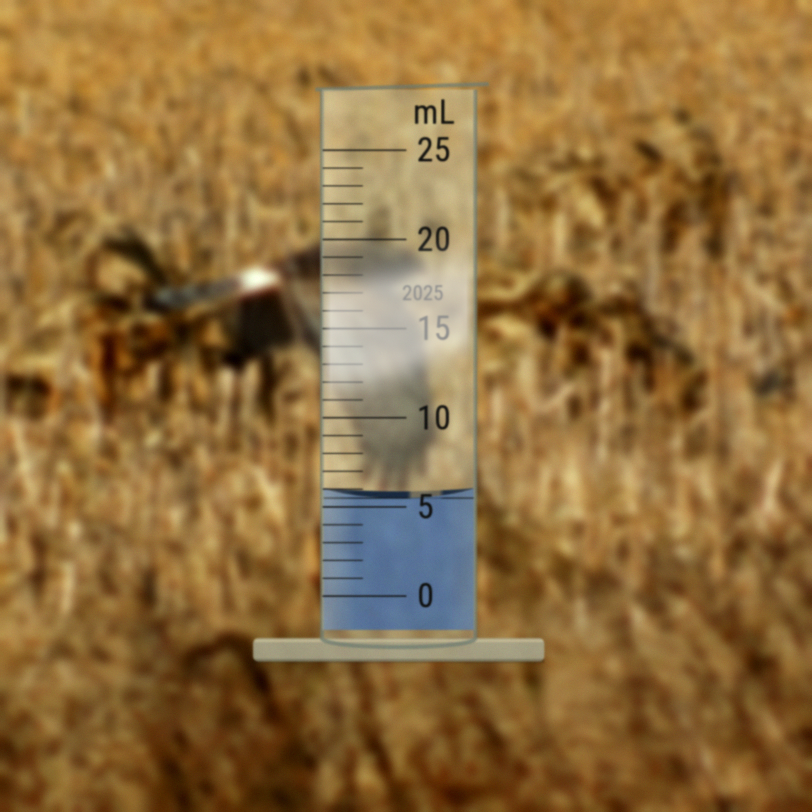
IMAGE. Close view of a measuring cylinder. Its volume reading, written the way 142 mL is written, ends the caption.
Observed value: 5.5 mL
